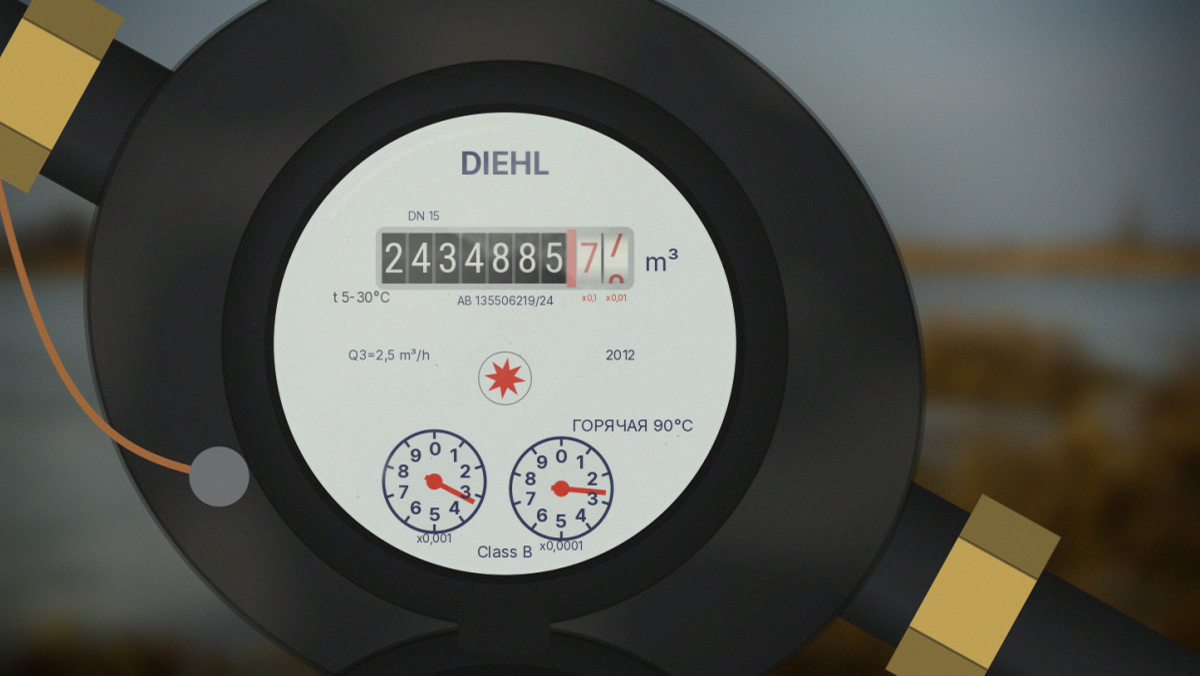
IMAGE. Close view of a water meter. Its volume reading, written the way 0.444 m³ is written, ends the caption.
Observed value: 2434885.7732 m³
